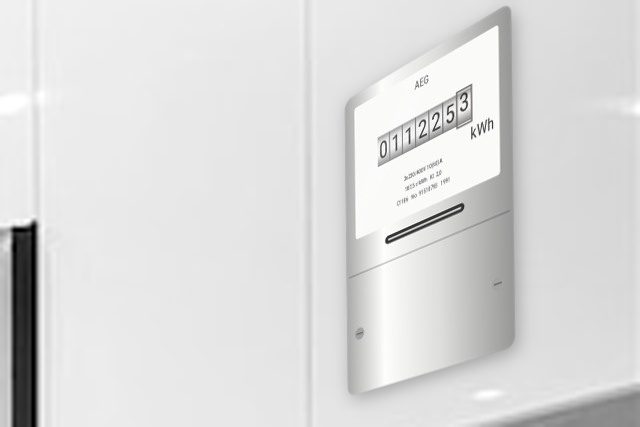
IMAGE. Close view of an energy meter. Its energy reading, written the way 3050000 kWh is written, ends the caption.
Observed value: 11225.3 kWh
